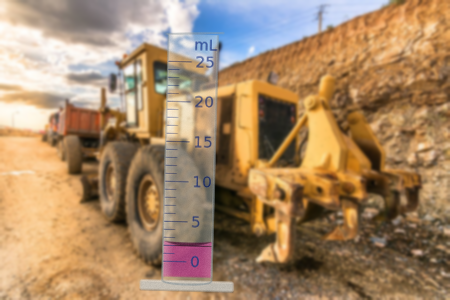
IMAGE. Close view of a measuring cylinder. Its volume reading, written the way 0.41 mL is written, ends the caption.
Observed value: 2 mL
